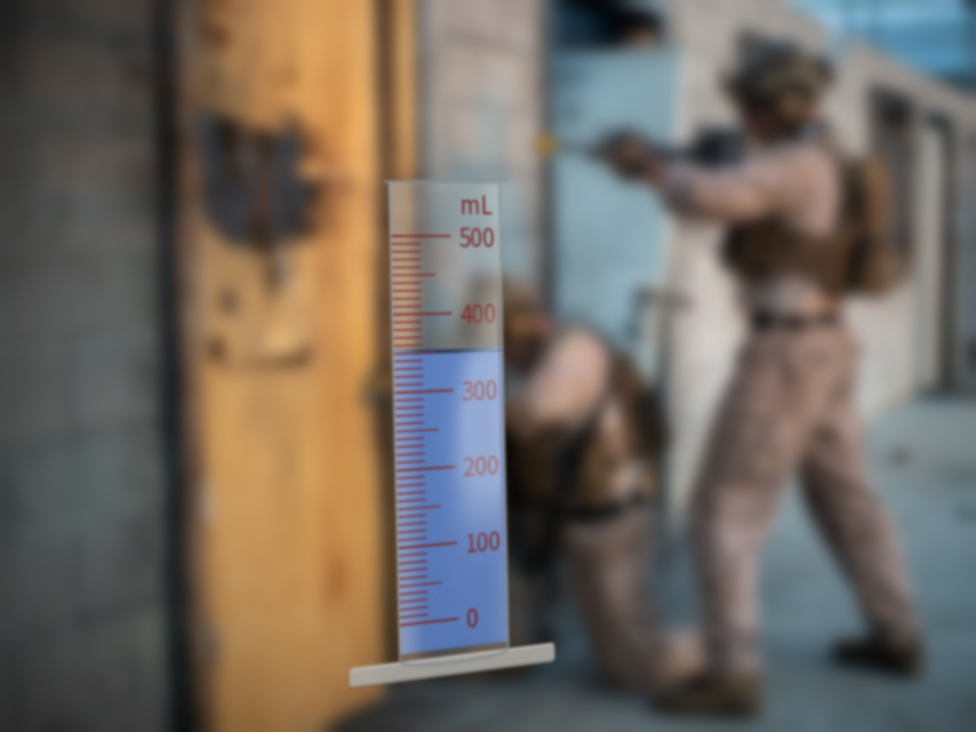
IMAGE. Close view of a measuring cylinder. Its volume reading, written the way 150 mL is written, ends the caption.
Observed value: 350 mL
